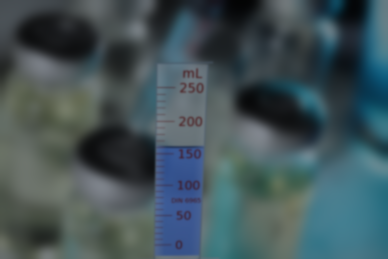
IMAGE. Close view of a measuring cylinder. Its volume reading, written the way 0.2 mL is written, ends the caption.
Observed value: 160 mL
